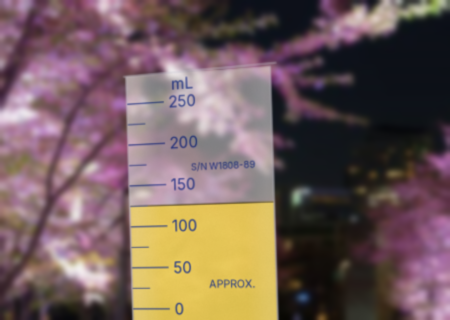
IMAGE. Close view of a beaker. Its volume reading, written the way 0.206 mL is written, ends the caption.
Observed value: 125 mL
